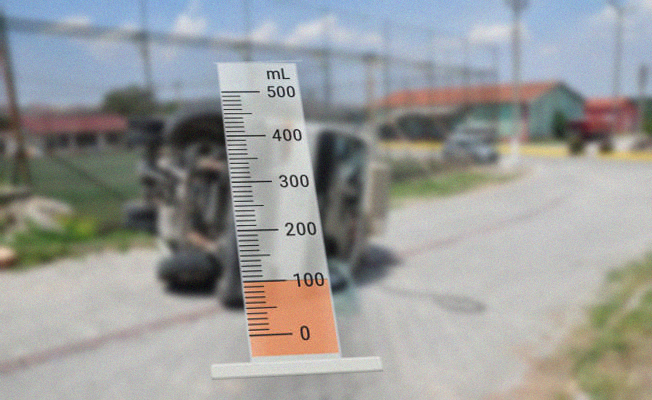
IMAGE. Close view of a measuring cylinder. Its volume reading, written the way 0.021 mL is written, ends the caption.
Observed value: 100 mL
